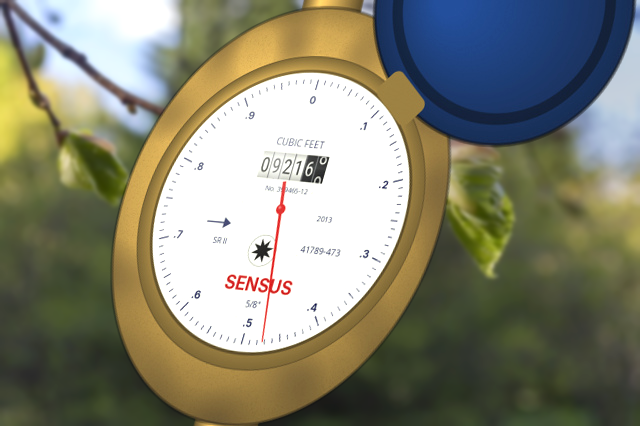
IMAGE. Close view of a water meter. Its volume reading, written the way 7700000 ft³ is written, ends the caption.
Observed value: 92168.47 ft³
